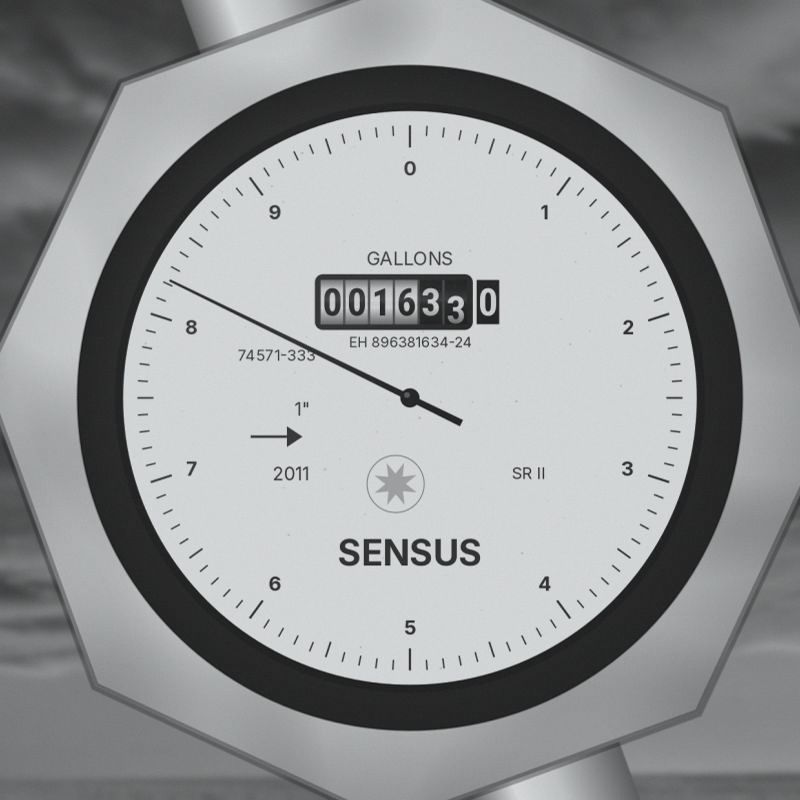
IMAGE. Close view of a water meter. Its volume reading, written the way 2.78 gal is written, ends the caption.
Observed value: 16328.2 gal
